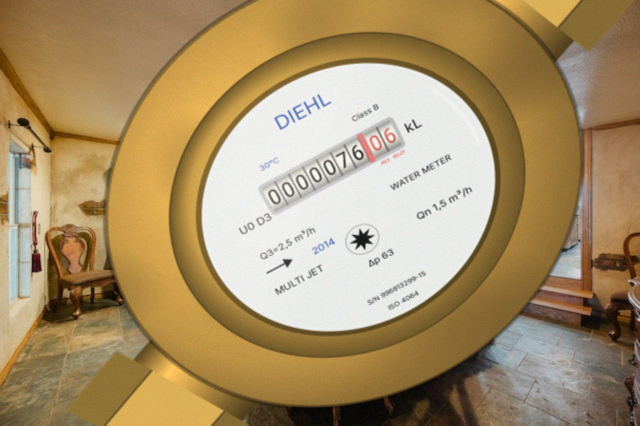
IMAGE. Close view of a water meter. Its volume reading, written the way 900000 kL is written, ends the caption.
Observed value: 76.06 kL
